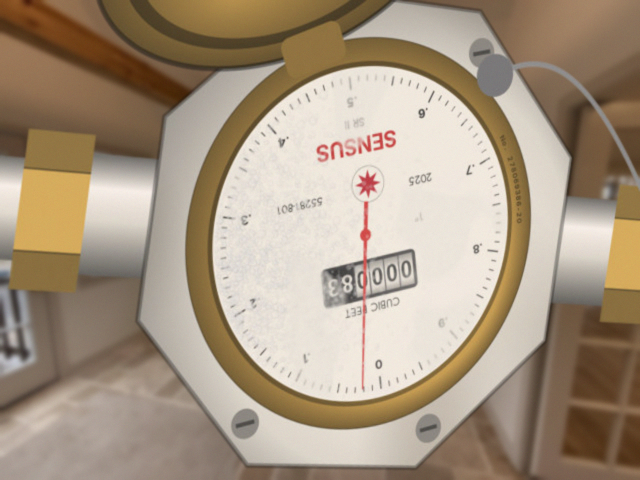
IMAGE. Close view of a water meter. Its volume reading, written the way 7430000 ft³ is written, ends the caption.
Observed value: 83.02 ft³
